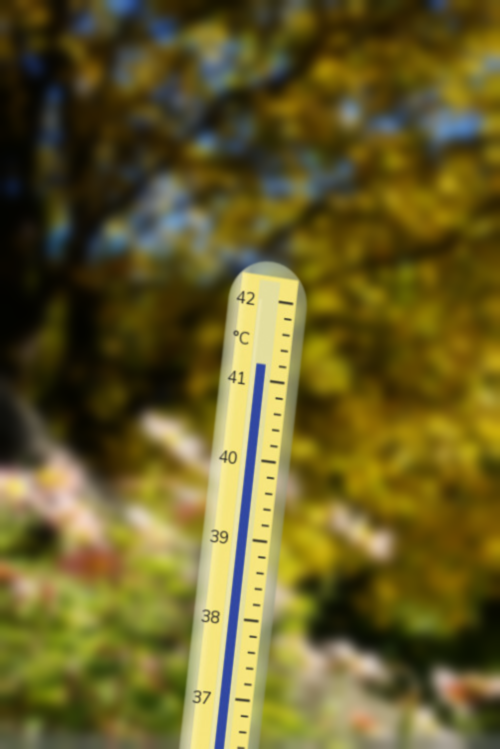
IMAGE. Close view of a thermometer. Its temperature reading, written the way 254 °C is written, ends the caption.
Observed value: 41.2 °C
